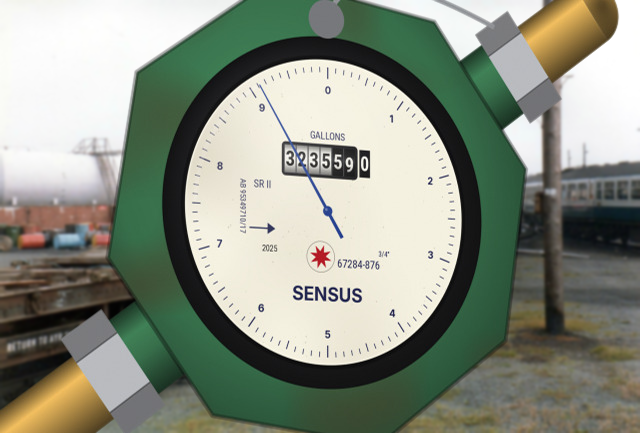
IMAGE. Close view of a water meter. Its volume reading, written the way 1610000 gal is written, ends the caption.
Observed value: 3235589.1 gal
